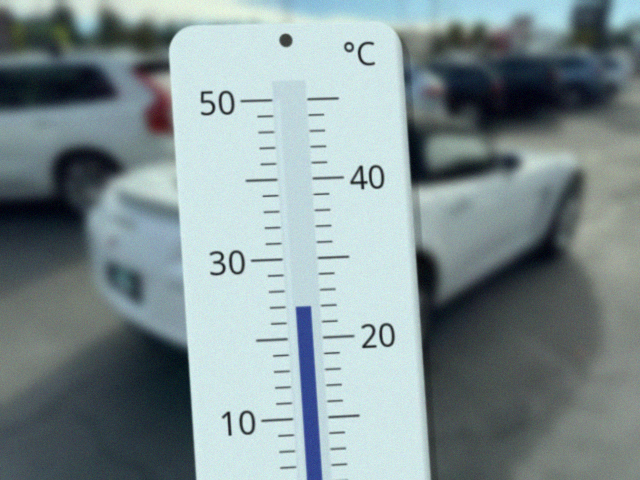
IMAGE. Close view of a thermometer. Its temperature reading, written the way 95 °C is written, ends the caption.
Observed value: 24 °C
